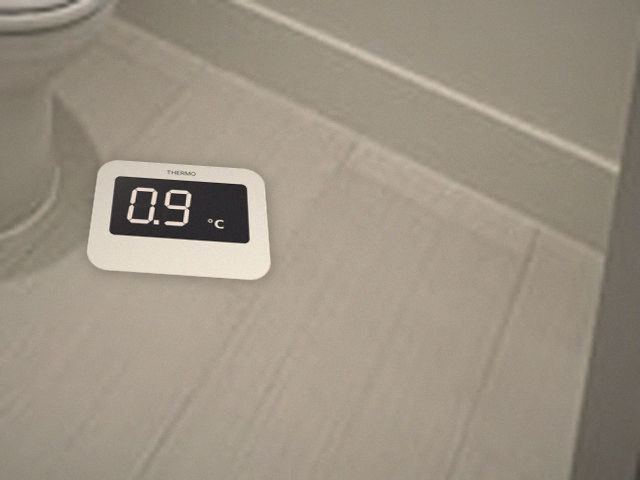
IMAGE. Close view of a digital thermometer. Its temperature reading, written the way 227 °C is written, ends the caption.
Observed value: 0.9 °C
